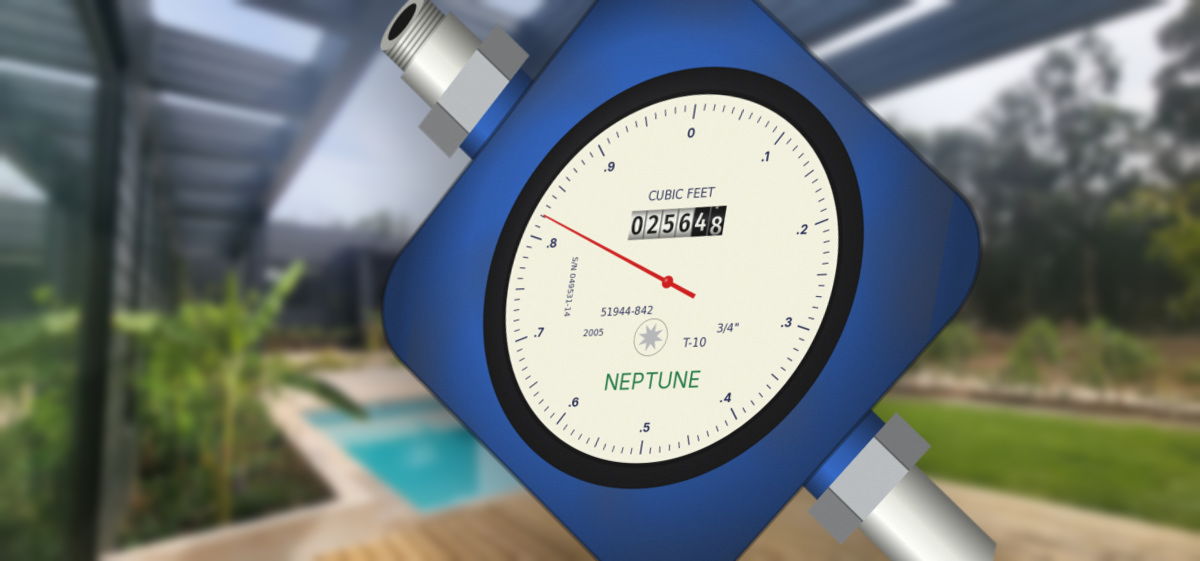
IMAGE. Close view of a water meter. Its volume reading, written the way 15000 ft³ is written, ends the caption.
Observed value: 25647.82 ft³
